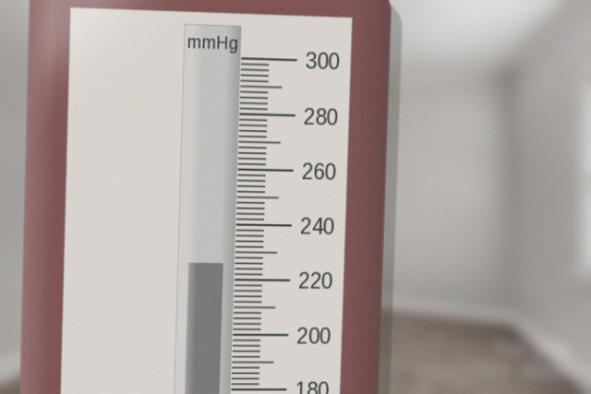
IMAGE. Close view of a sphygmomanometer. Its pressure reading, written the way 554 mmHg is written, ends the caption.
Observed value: 226 mmHg
